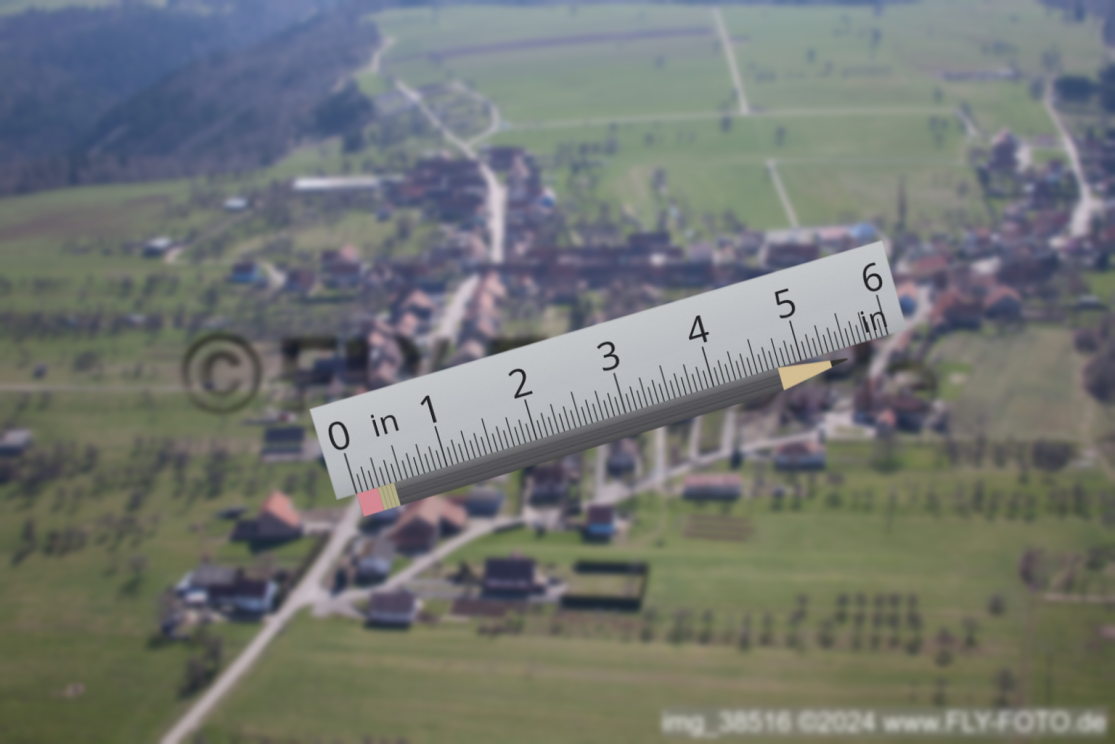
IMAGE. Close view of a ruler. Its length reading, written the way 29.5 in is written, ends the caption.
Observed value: 5.5 in
